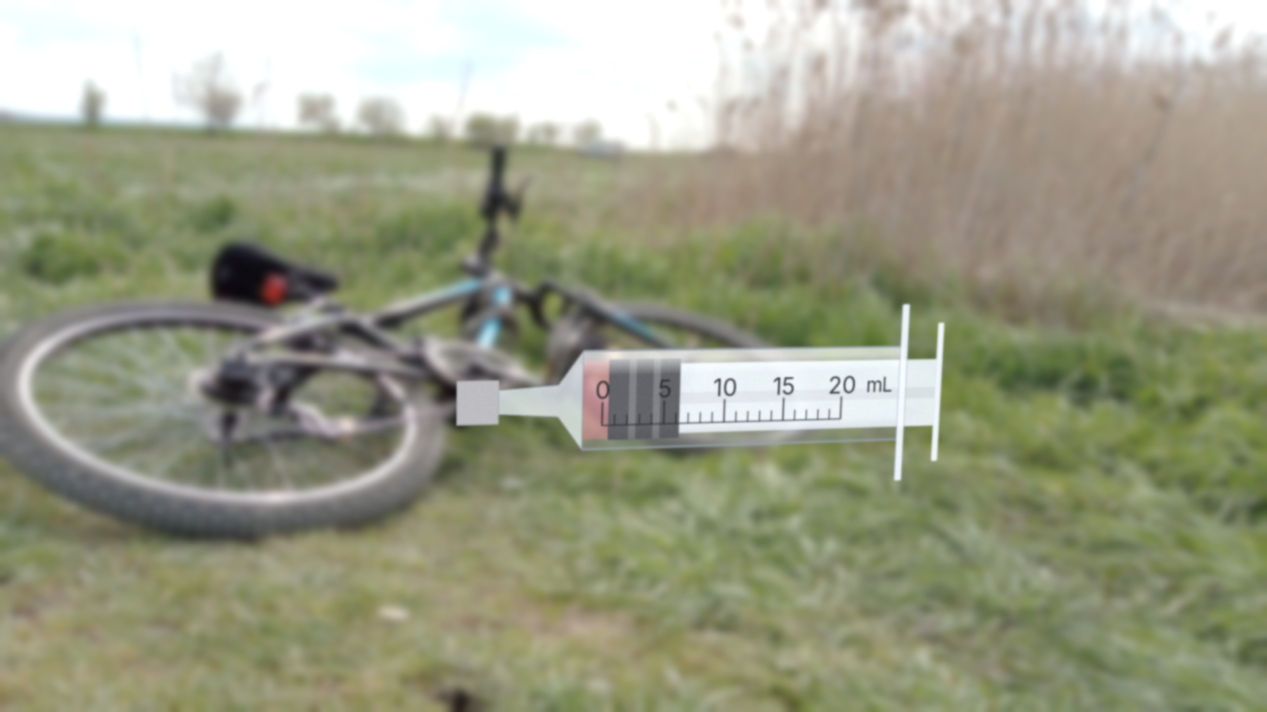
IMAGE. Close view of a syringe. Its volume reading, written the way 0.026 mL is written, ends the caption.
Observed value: 0.5 mL
